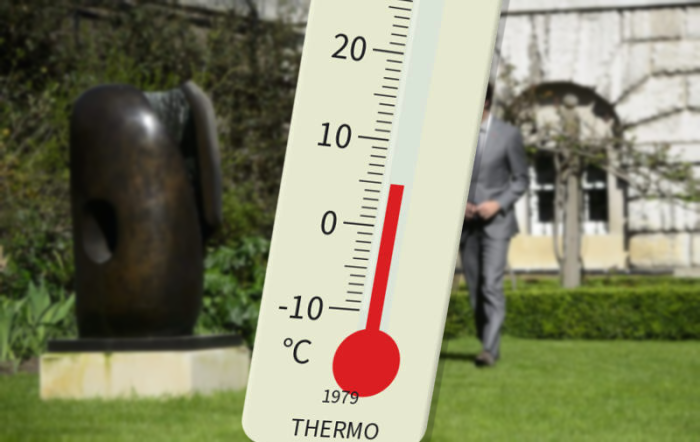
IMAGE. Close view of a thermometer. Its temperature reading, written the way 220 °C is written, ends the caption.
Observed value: 5 °C
